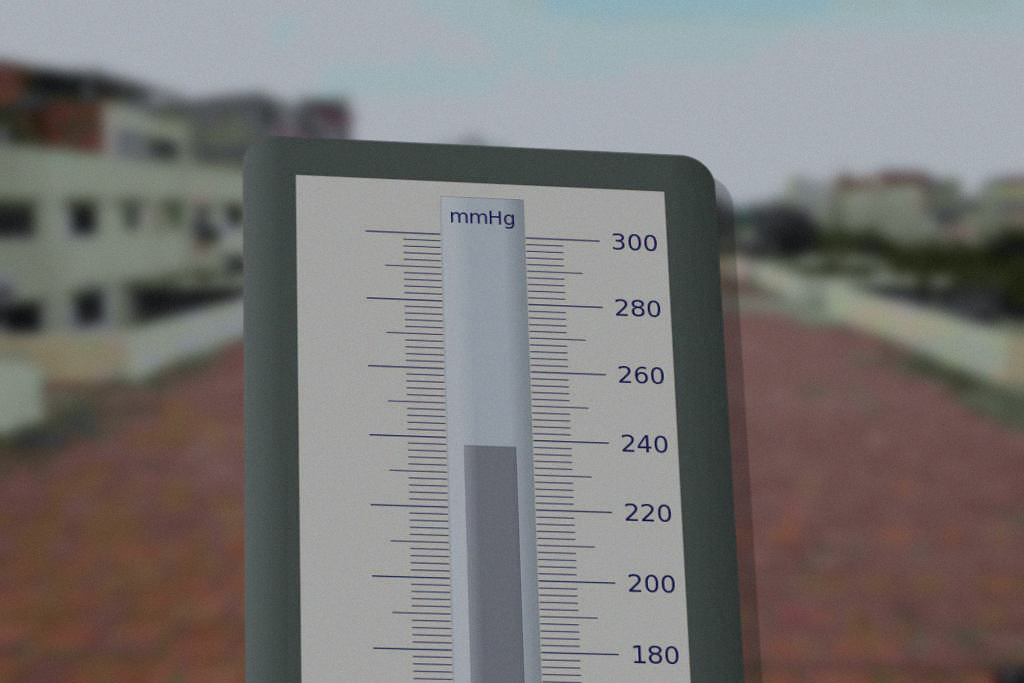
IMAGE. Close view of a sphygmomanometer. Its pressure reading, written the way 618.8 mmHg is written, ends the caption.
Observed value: 238 mmHg
